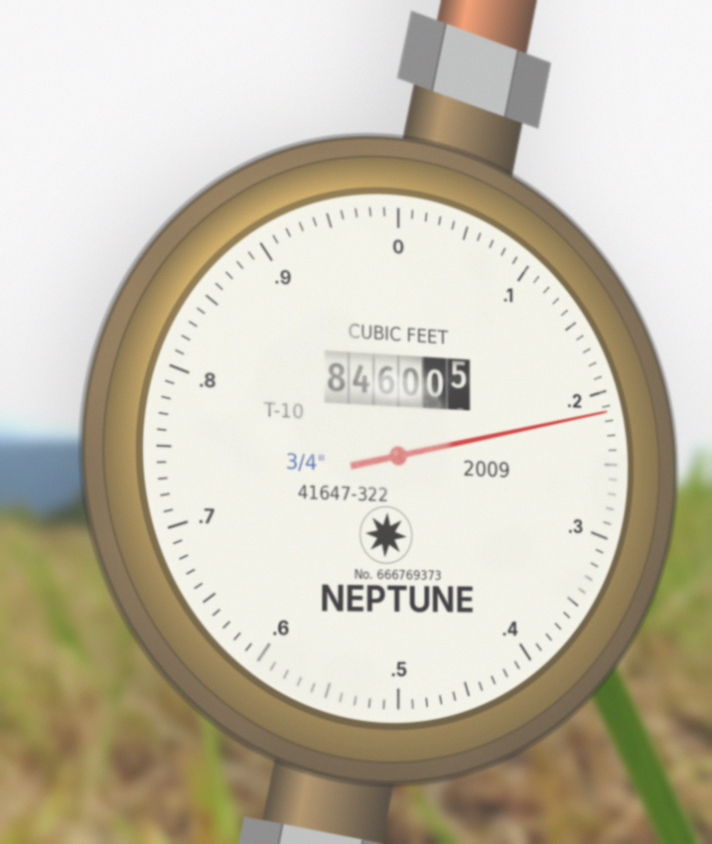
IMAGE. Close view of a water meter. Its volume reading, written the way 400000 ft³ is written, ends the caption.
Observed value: 846005.21 ft³
